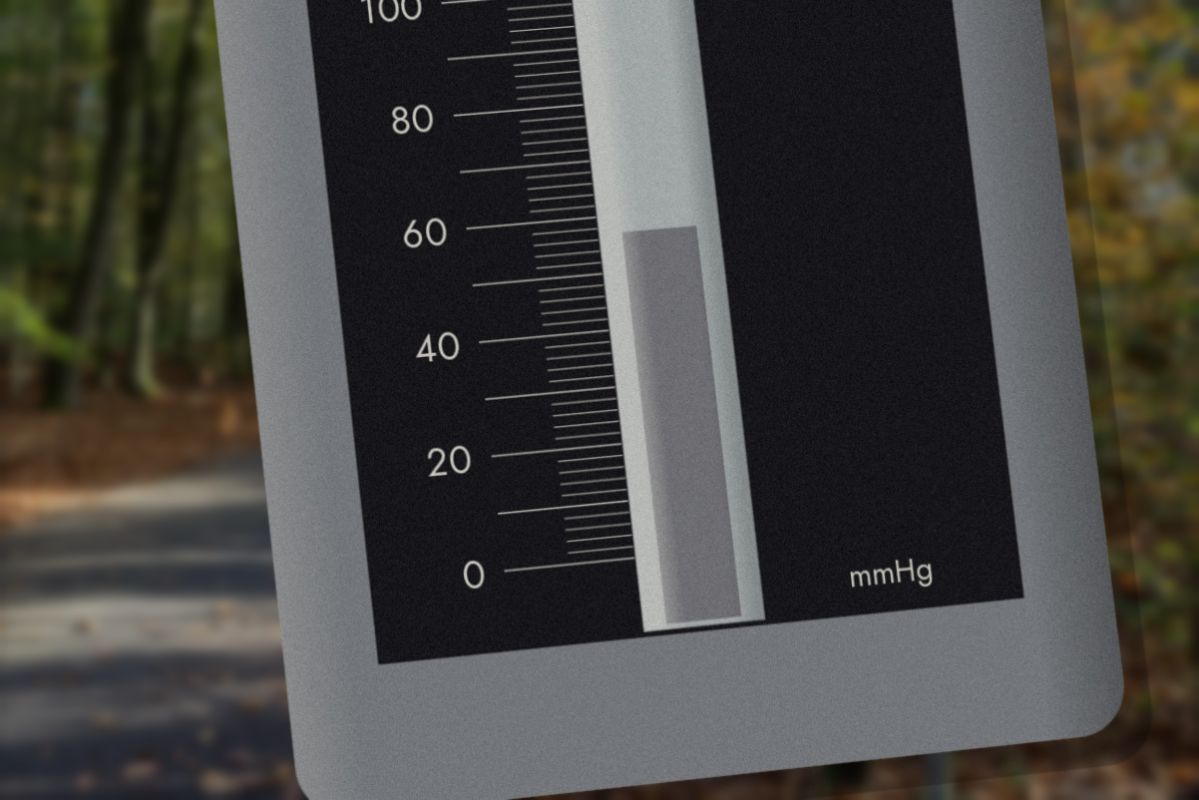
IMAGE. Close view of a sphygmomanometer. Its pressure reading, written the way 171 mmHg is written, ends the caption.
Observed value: 57 mmHg
